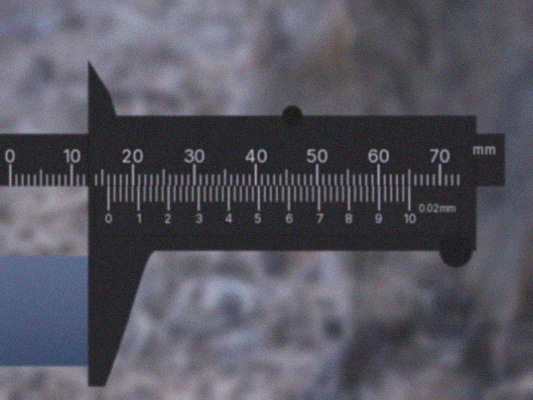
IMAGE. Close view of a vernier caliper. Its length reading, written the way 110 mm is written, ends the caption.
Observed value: 16.0 mm
